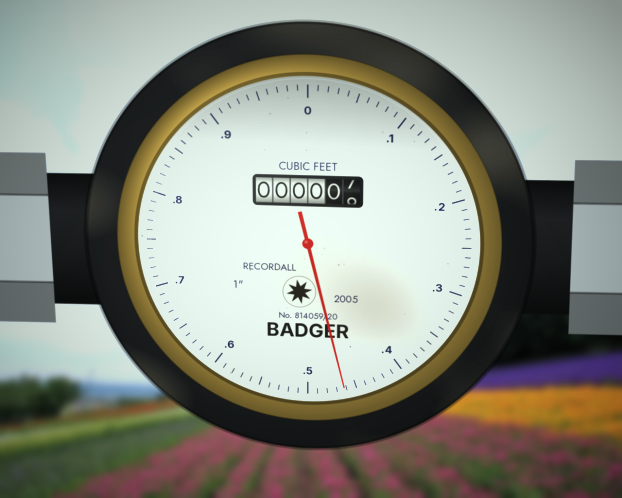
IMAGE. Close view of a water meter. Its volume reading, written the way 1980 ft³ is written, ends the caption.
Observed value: 7.46 ft³
